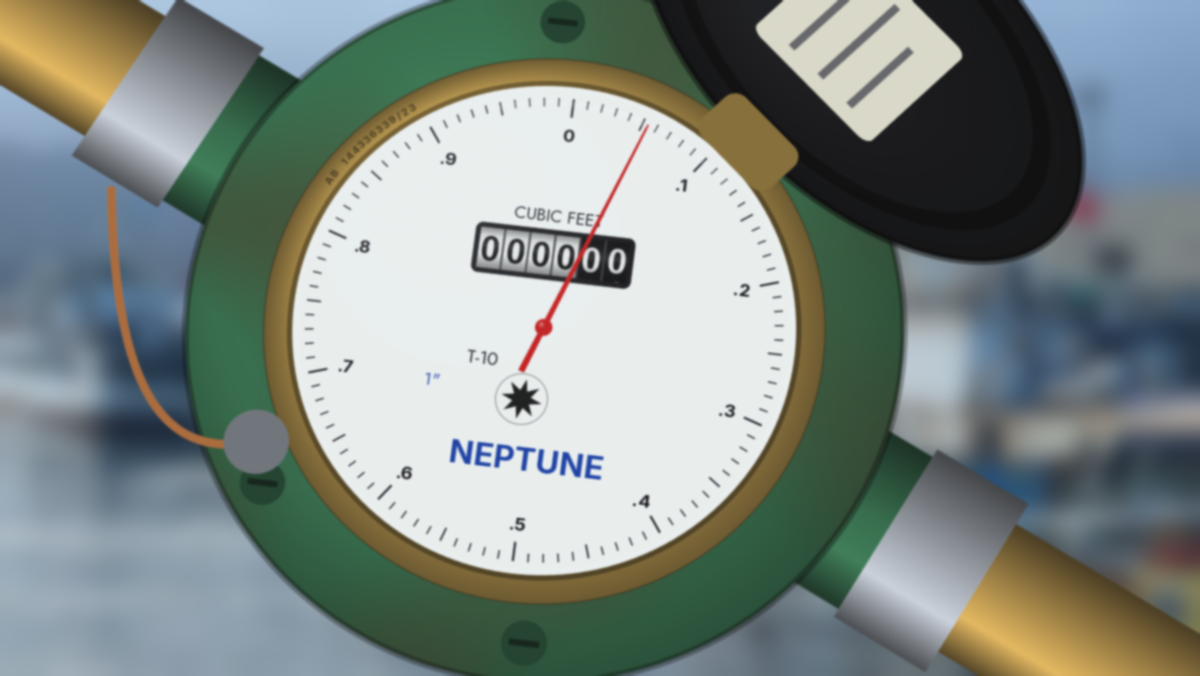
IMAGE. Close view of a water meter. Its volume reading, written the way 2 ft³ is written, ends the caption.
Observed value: 0.05 ft³
